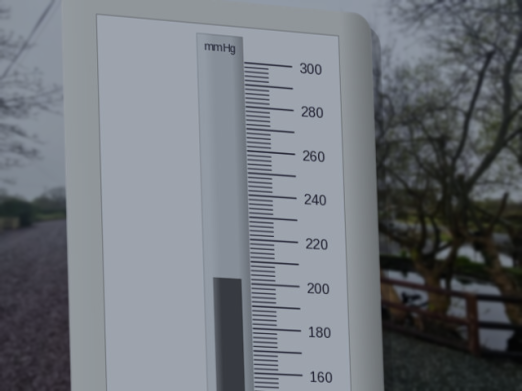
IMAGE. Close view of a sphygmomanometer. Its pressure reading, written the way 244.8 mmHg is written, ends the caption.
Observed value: 202 mmHg
